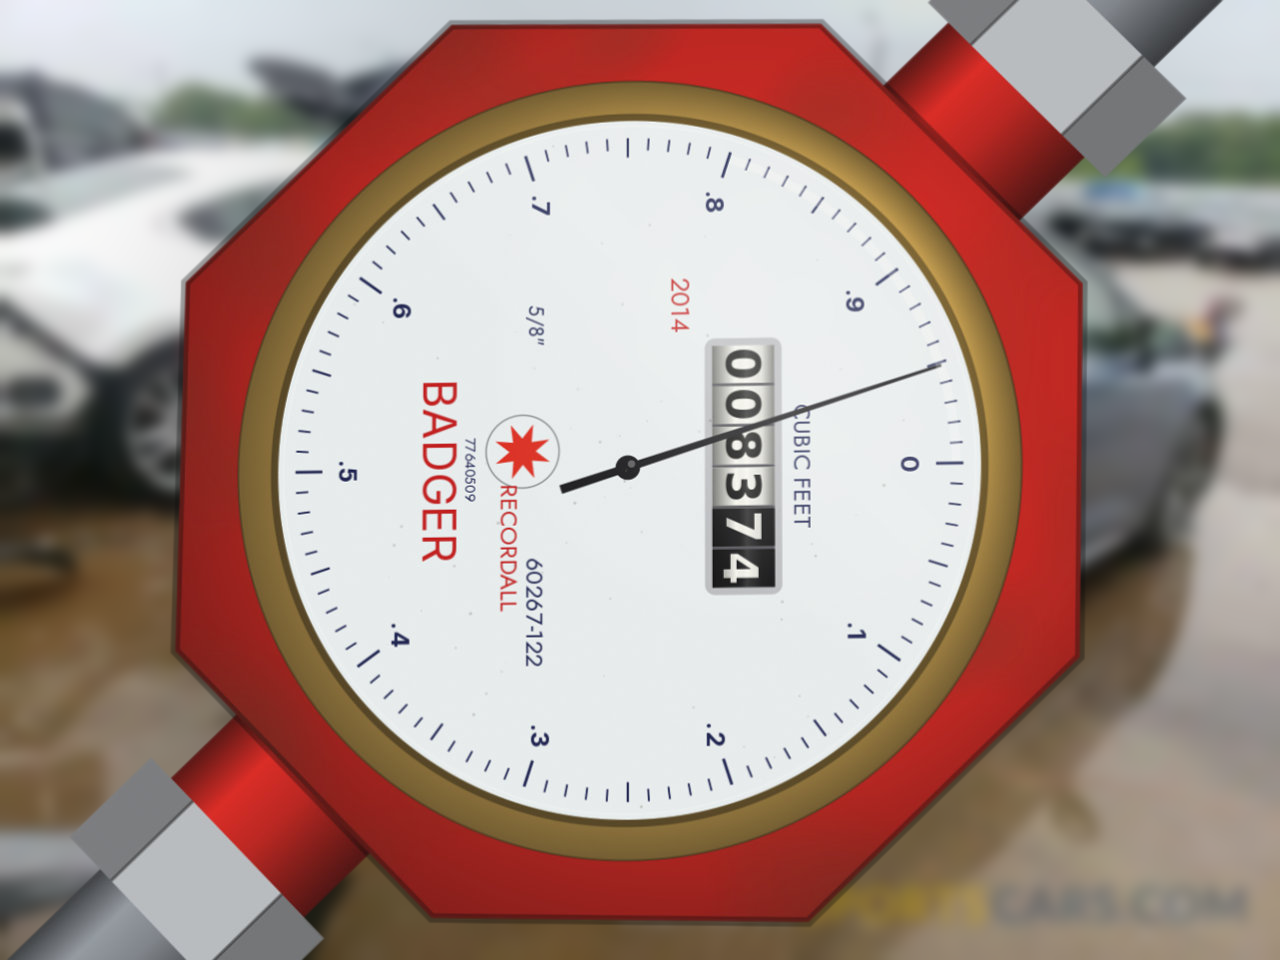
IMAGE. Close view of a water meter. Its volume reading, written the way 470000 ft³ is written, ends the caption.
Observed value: 8373.95 ft³
